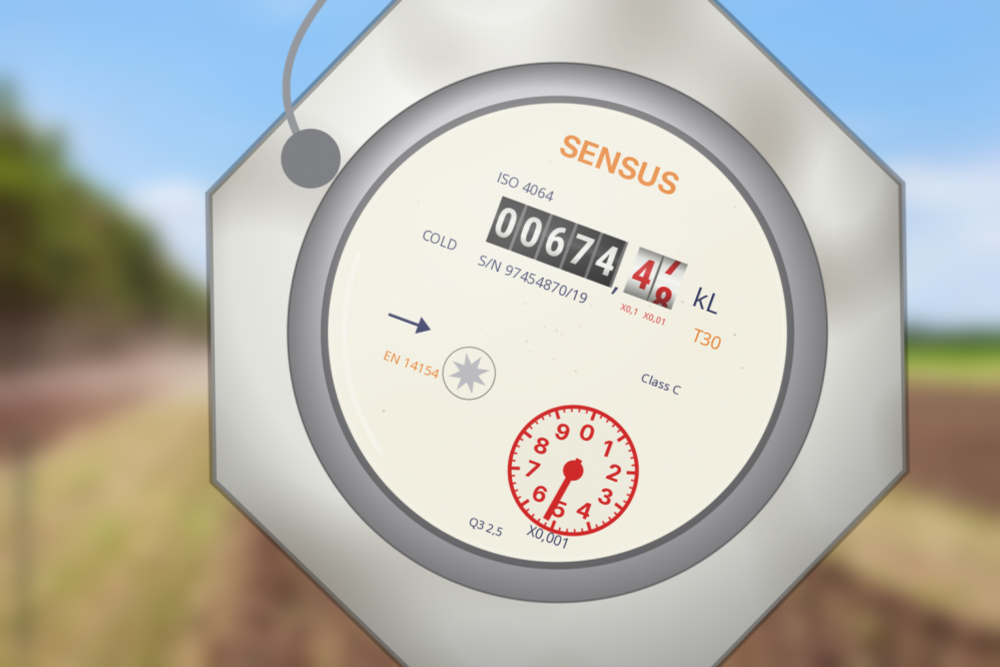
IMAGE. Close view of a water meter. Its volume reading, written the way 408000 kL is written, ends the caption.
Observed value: 674.475 kL
